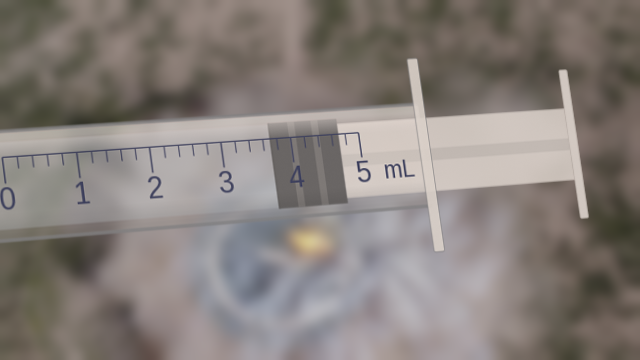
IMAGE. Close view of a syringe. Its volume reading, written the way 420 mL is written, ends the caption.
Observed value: 3.7 mL
